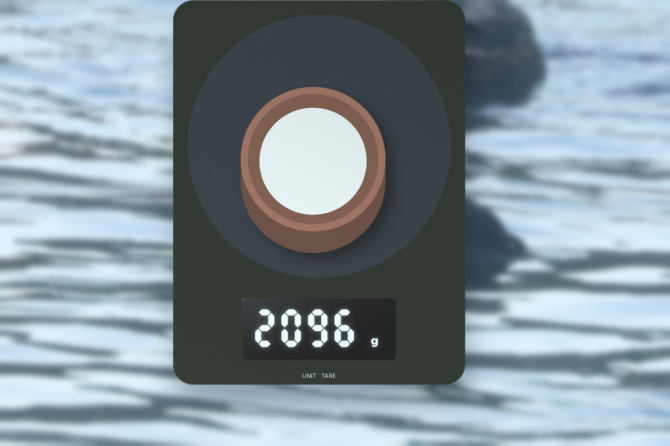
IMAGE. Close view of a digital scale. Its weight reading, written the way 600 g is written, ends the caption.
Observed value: 2096 g
